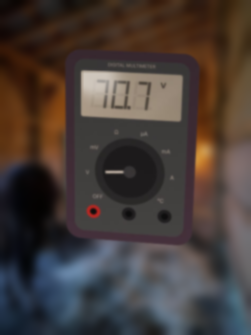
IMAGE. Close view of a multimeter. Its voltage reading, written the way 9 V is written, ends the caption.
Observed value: 70.7 V
